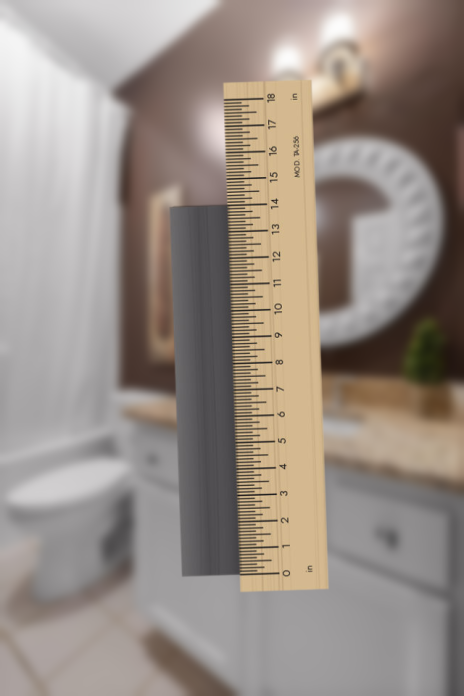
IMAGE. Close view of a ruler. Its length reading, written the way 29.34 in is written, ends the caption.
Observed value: 14 in
